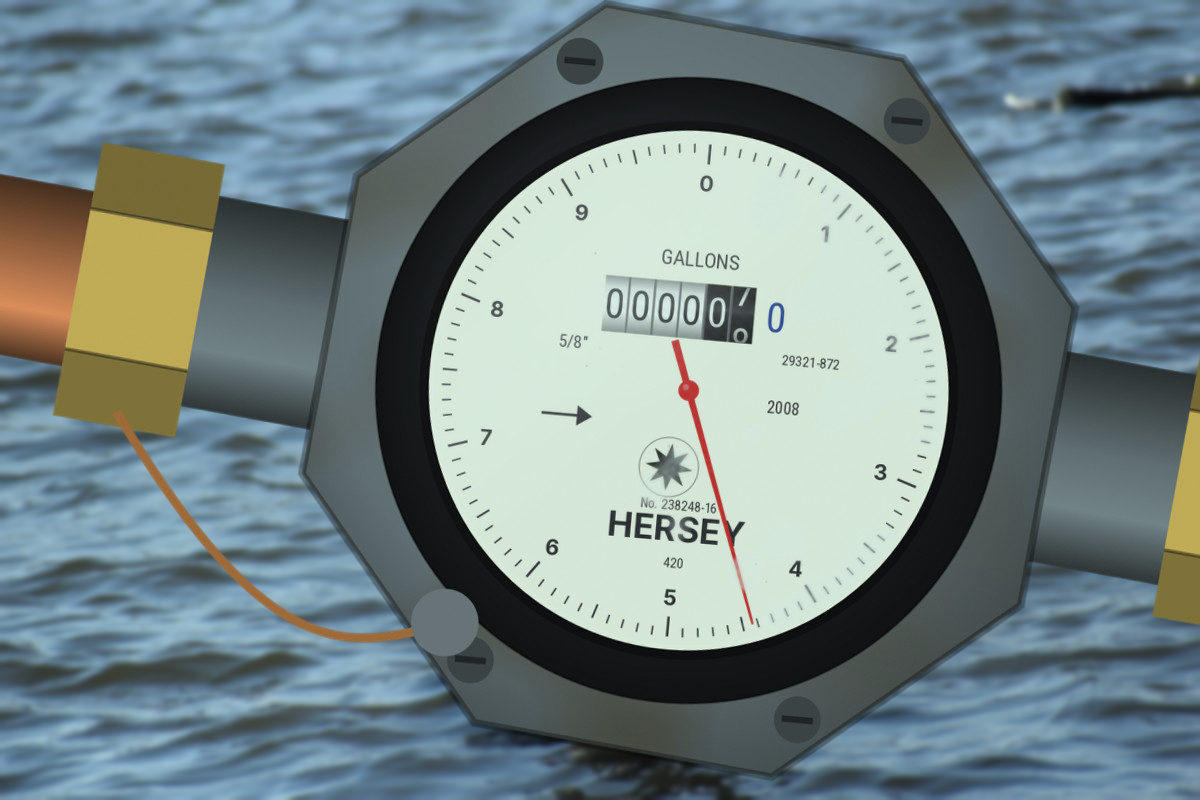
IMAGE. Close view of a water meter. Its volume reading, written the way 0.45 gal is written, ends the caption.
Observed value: 74.4 gal
